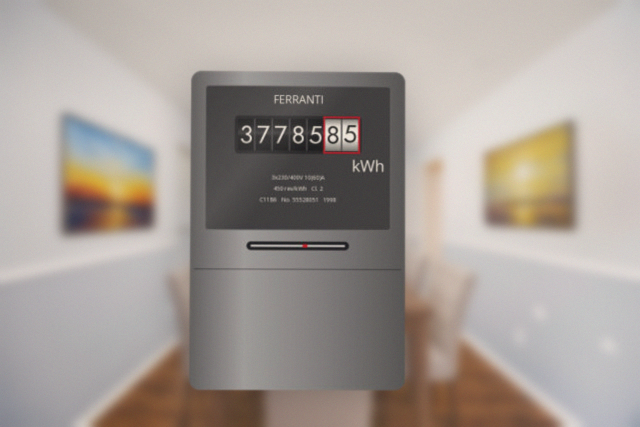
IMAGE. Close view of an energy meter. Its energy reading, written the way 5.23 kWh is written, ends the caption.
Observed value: 37785.85 kWh
